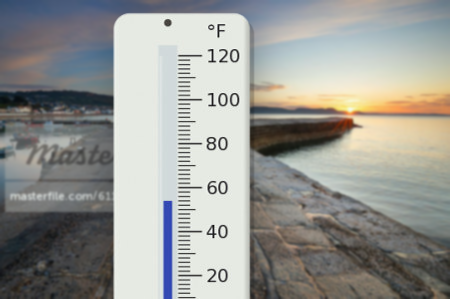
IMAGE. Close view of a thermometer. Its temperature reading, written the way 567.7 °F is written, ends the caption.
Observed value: 54 °F
